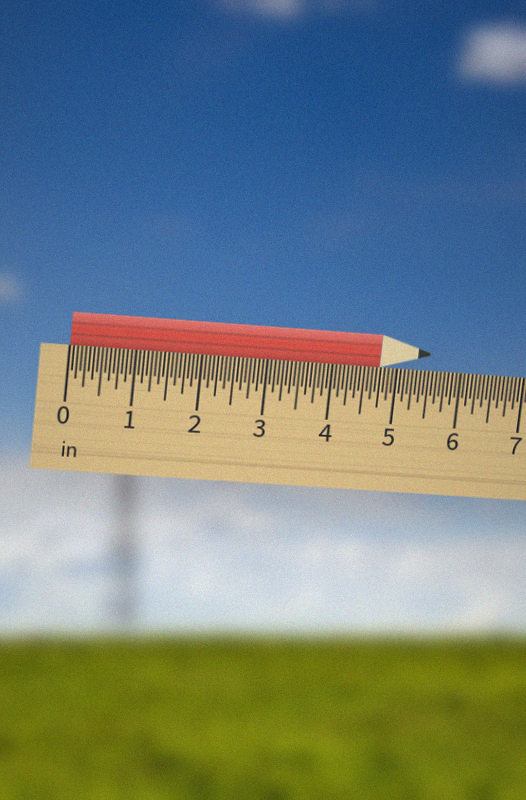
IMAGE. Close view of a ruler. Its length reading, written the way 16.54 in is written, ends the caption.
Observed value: 5.5 in
